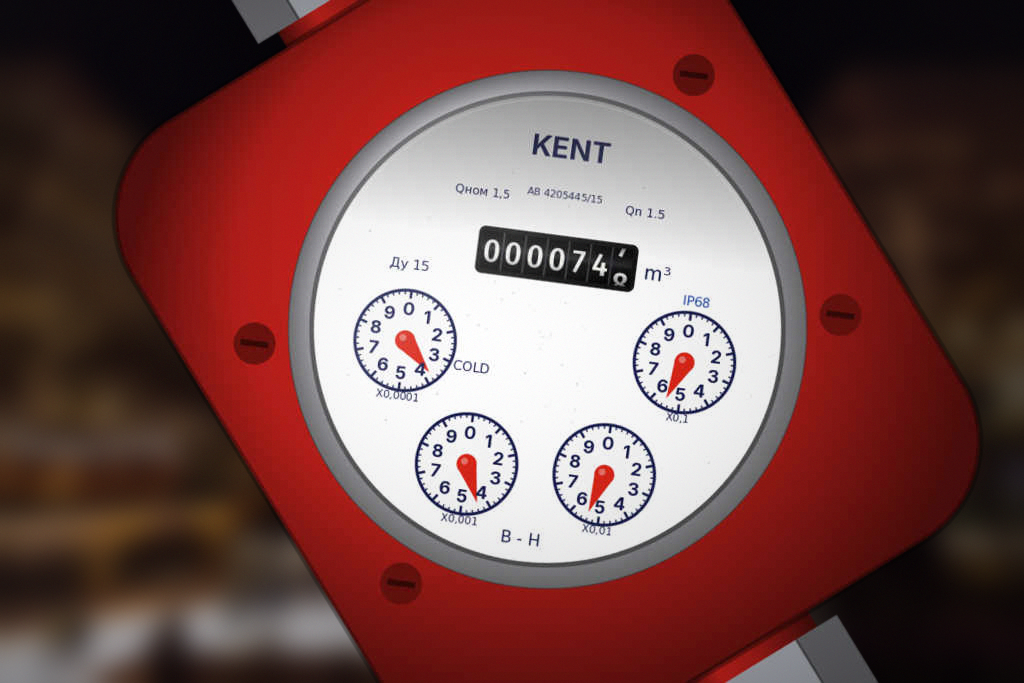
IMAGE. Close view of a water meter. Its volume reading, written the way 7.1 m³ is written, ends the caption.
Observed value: 747.5543 m³
